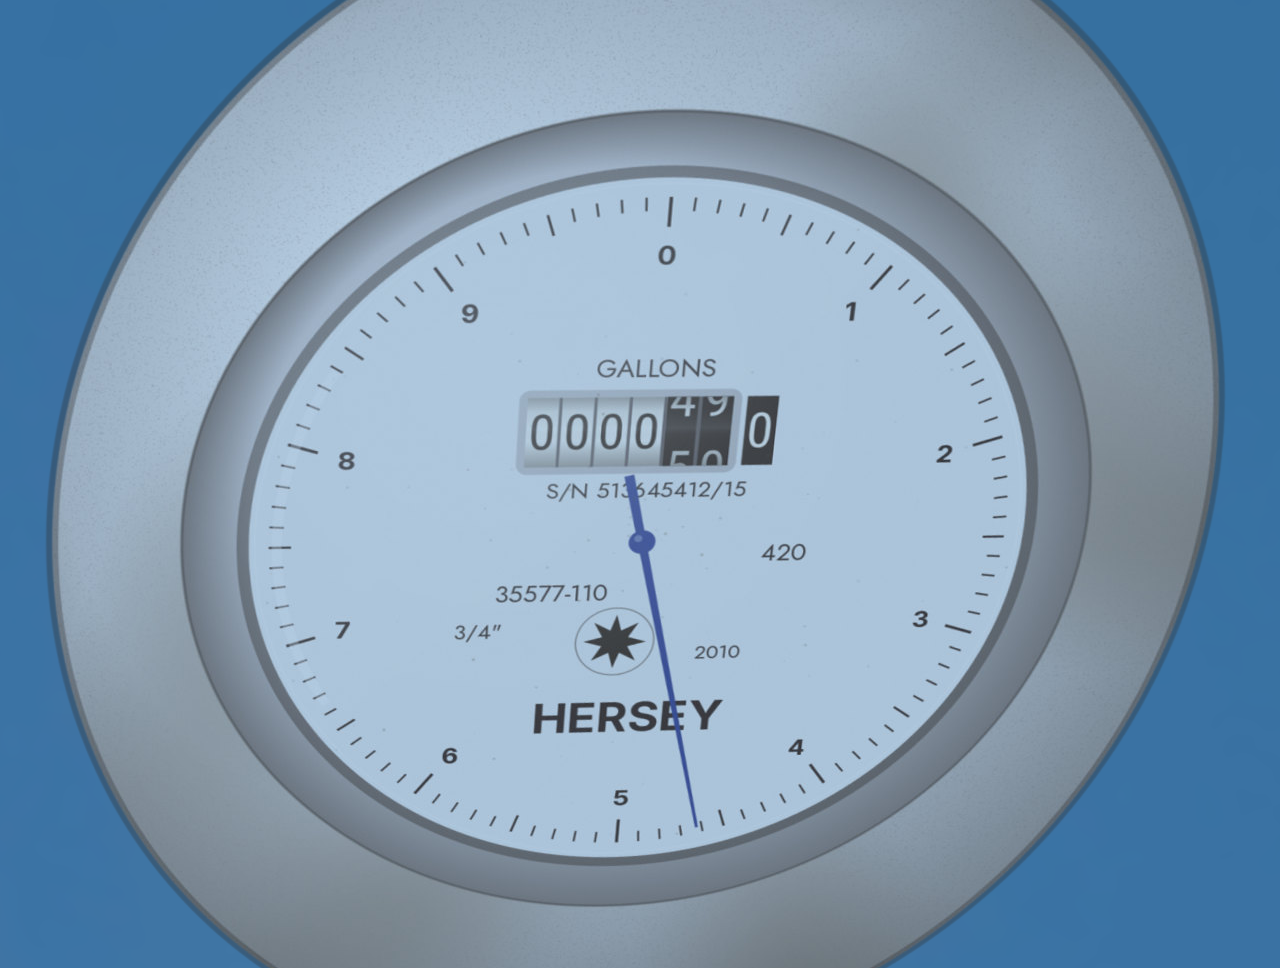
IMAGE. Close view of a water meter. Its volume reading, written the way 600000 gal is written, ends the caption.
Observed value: 494.6 gal
